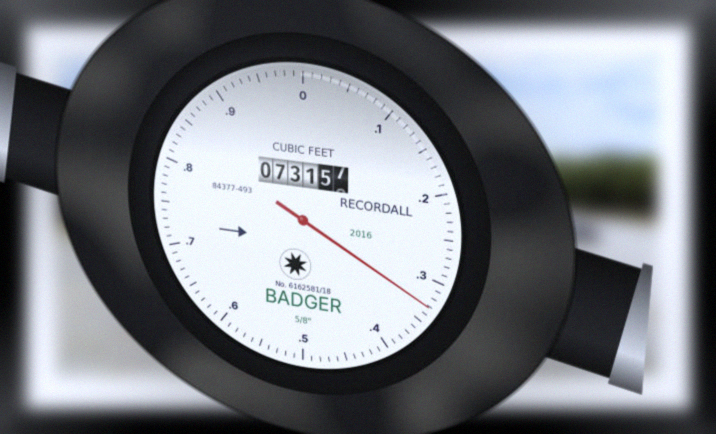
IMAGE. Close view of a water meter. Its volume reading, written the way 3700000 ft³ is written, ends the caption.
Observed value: 73157.33 ft³
